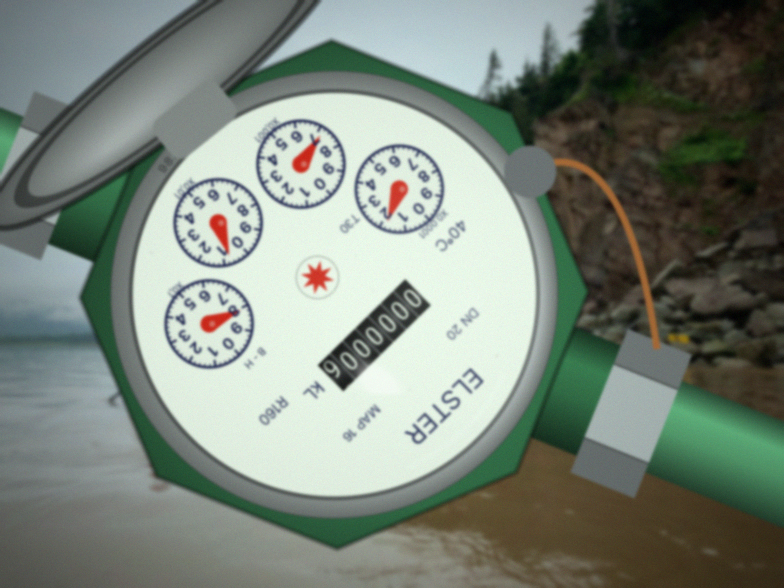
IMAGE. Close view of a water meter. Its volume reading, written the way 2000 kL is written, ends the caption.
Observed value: 5.8071 kL
